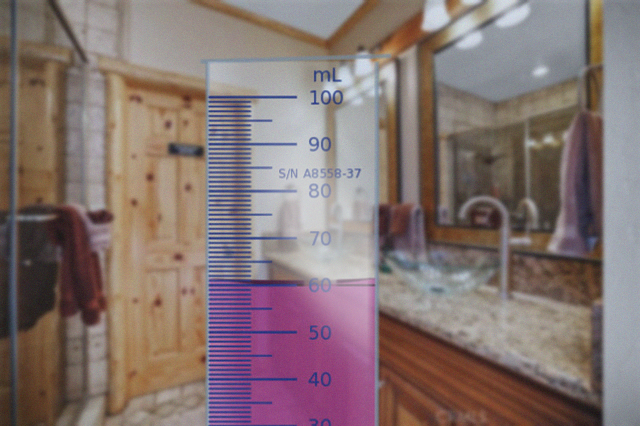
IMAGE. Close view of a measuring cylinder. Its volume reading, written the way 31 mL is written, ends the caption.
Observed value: 60 mL
